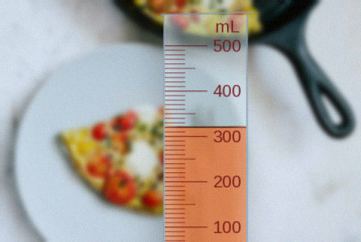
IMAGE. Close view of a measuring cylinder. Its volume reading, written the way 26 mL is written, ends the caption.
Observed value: 320 mL
